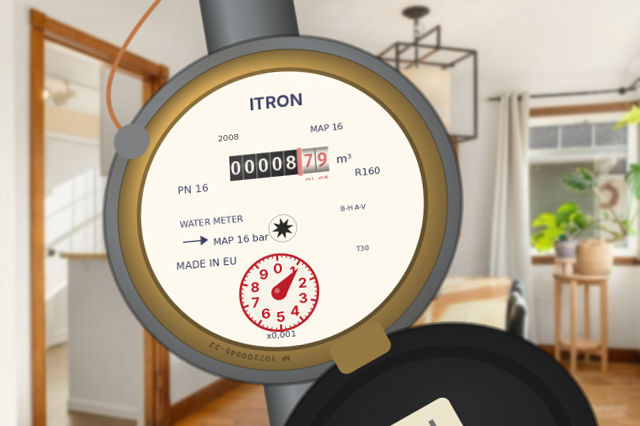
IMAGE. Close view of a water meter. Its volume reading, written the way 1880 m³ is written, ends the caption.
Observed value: 8.791 m³
